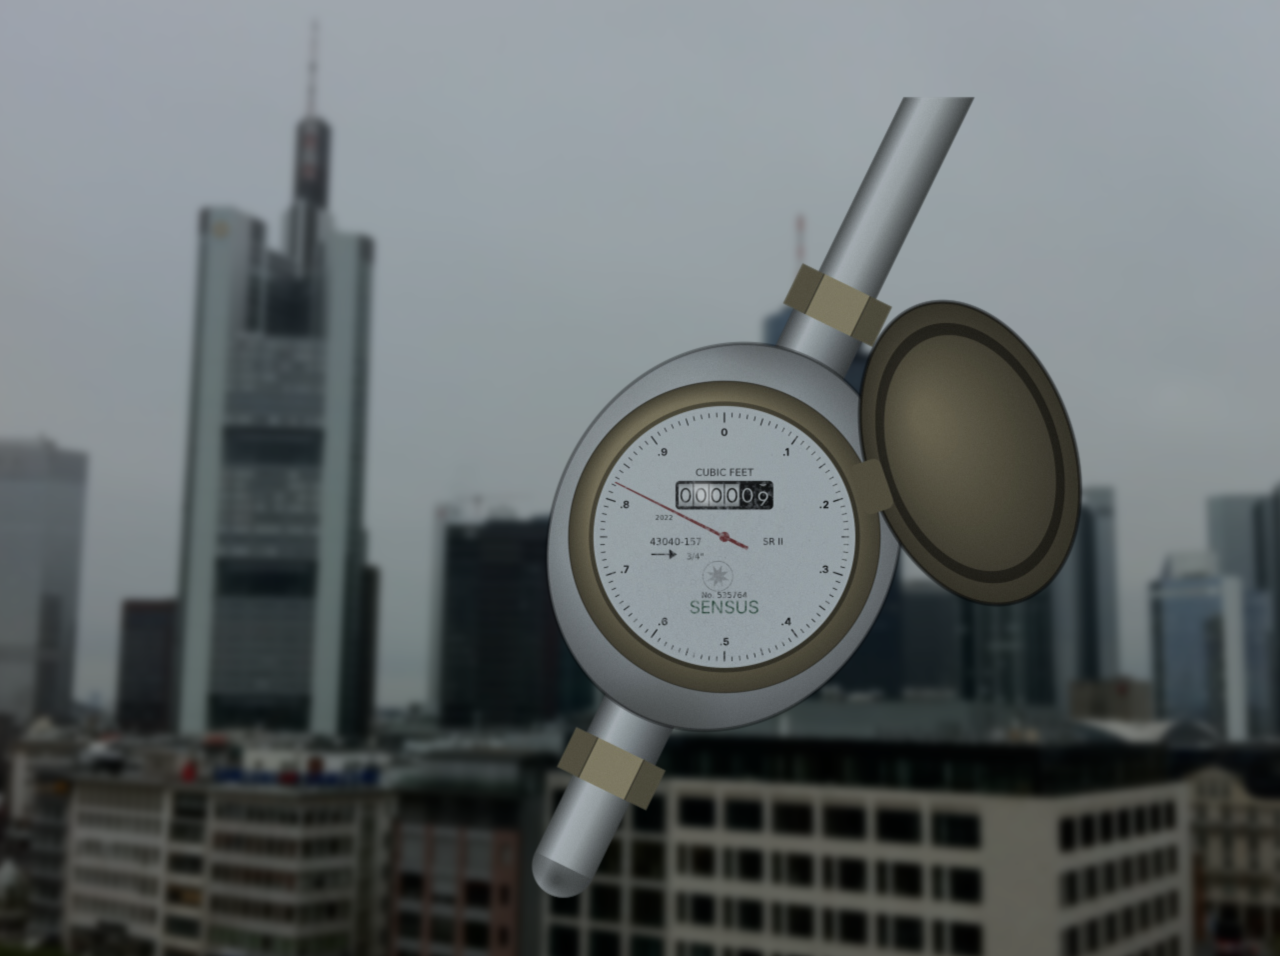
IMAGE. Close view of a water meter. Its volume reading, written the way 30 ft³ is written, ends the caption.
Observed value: 8.82 ft³
